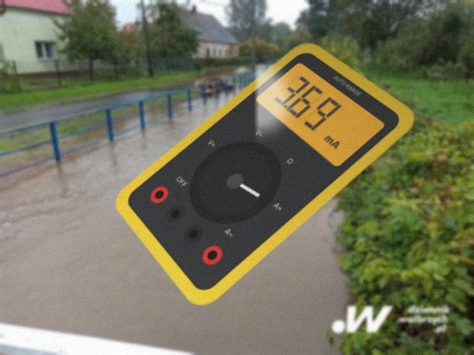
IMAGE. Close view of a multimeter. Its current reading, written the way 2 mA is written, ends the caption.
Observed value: 3.69 mA
